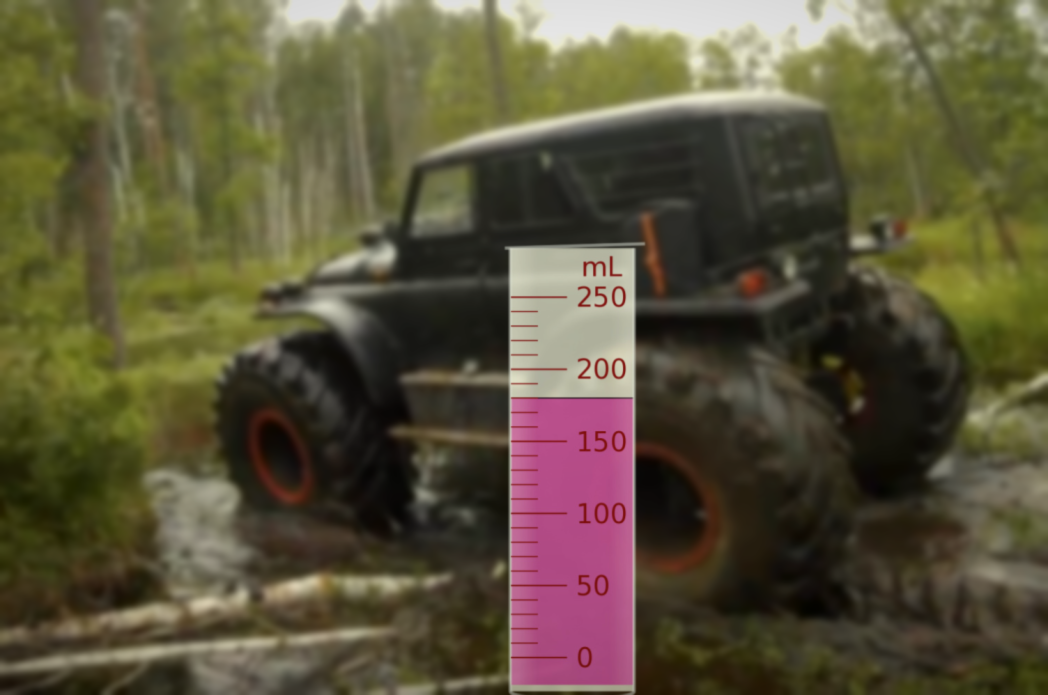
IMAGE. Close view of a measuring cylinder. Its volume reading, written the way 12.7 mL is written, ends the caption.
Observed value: 180 mL
